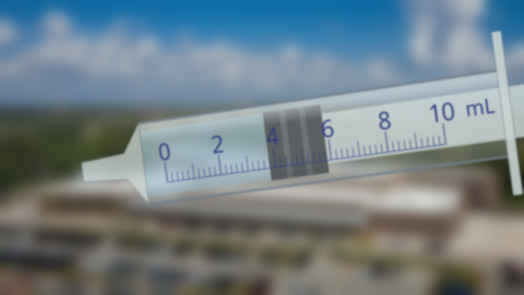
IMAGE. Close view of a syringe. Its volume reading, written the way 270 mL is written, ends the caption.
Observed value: 3.8 mL
